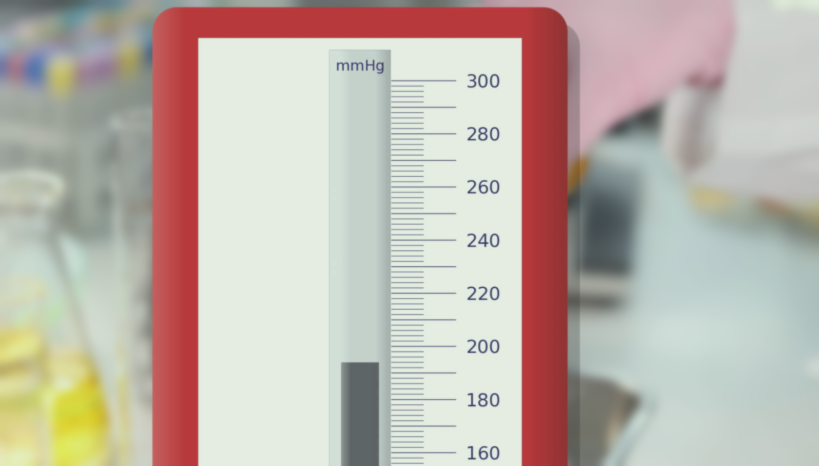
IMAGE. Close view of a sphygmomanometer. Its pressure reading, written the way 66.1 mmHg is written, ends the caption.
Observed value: 194 mmHg
